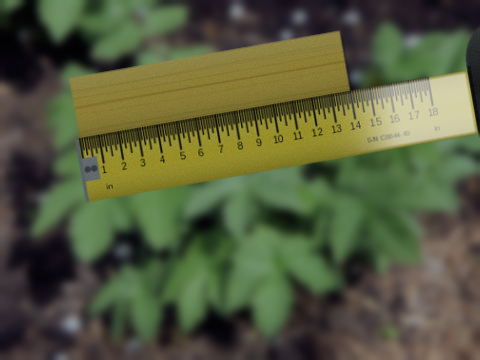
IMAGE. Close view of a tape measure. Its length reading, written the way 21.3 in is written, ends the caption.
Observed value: 14 in
